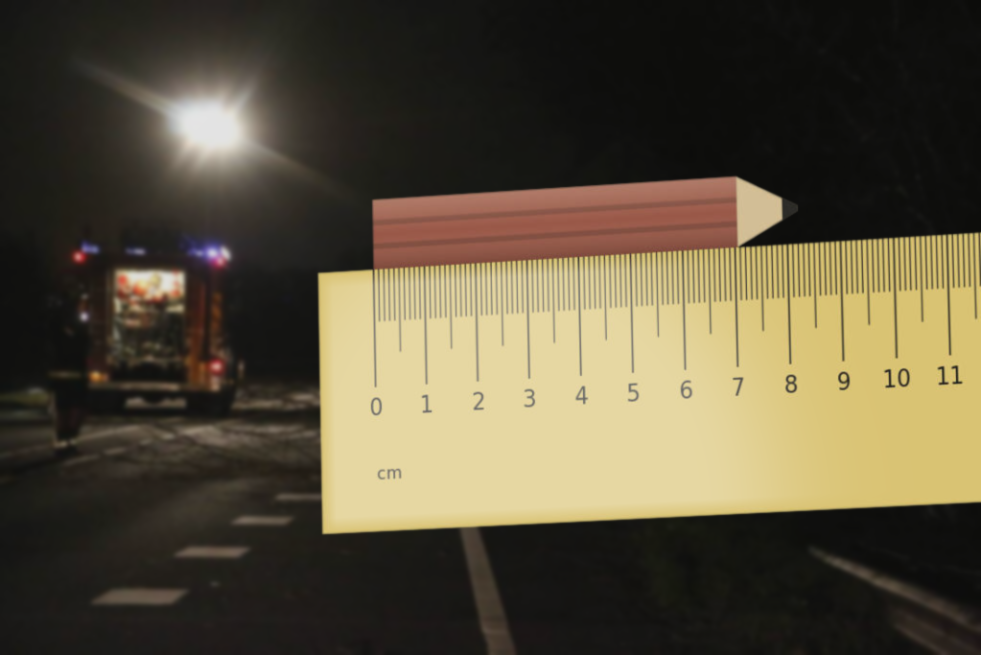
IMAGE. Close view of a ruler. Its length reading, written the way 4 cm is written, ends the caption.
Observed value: 8.2 cm
